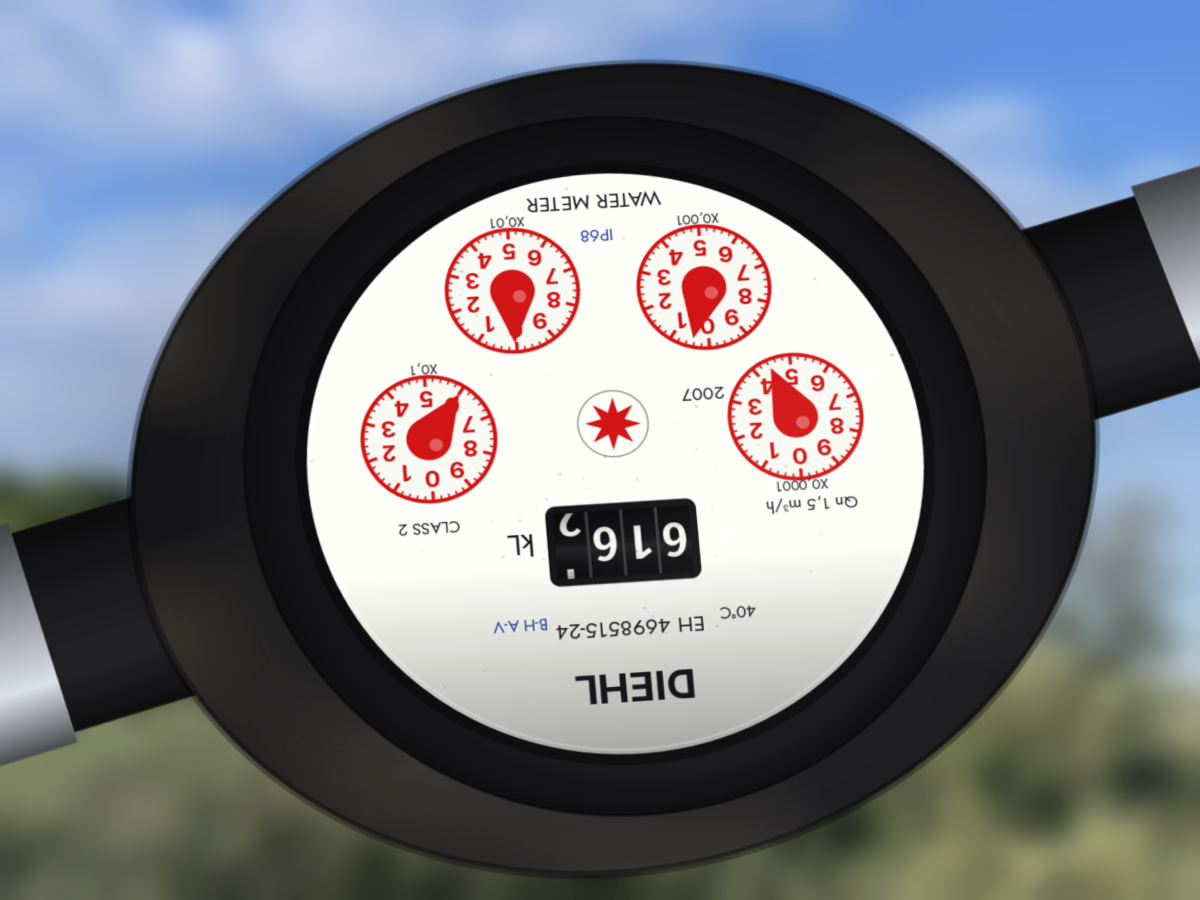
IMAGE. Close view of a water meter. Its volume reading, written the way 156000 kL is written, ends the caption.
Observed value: 6161.6004 kL
